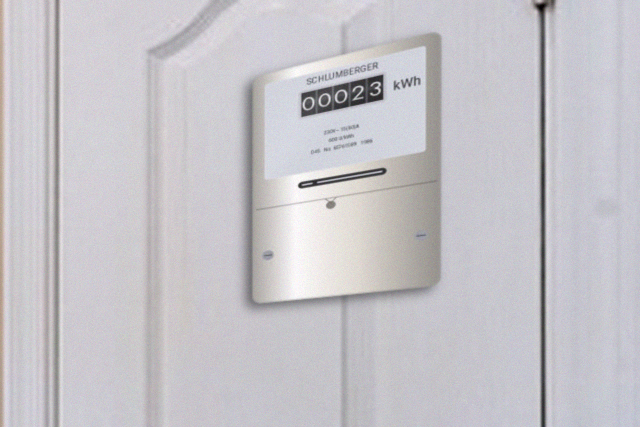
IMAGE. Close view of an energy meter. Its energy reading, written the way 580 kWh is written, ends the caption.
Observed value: 23 kWh
